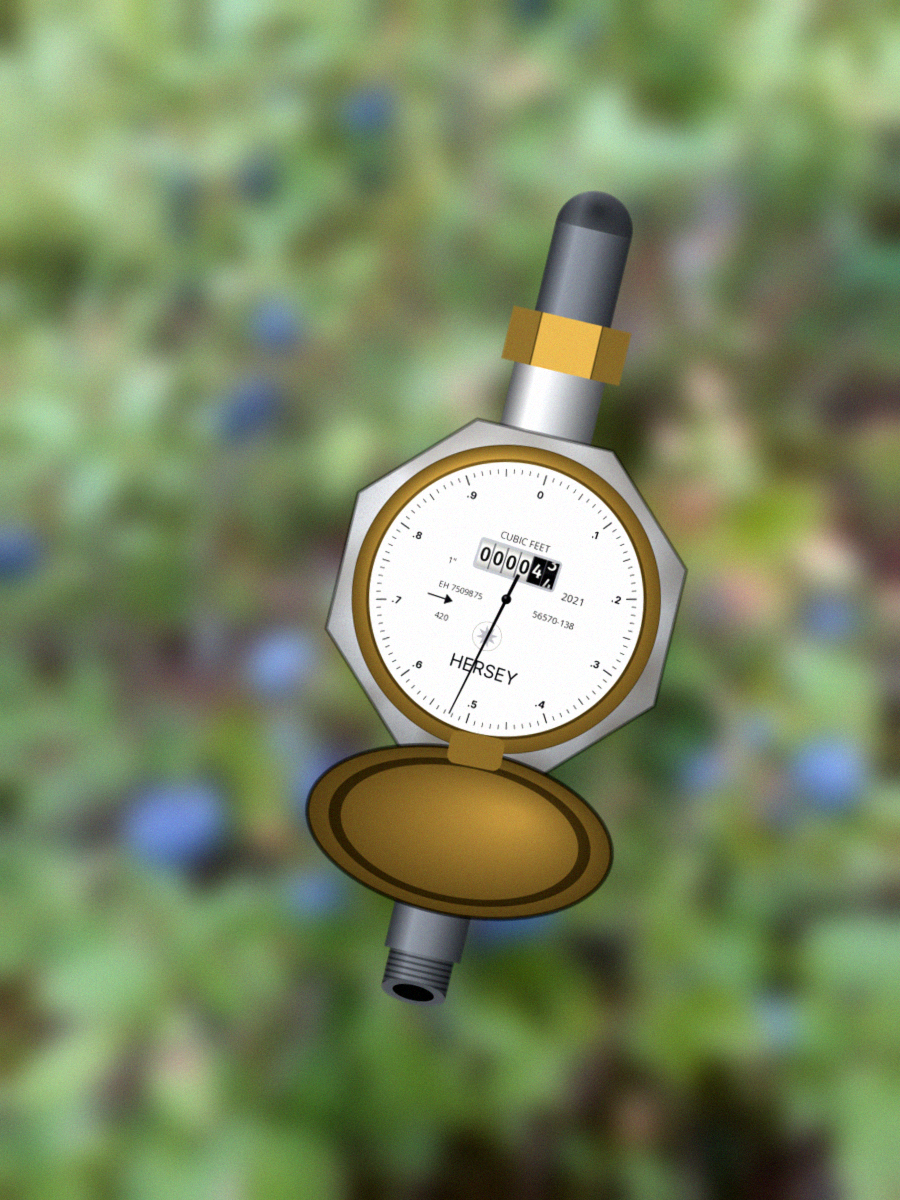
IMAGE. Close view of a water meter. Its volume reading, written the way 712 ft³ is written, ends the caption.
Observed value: 43.52 ft³
